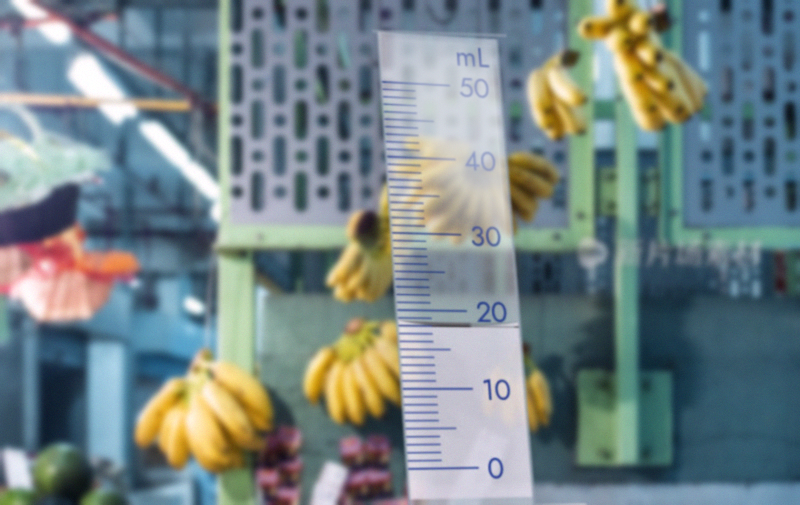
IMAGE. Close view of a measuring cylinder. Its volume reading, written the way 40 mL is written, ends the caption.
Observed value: 18 mL
